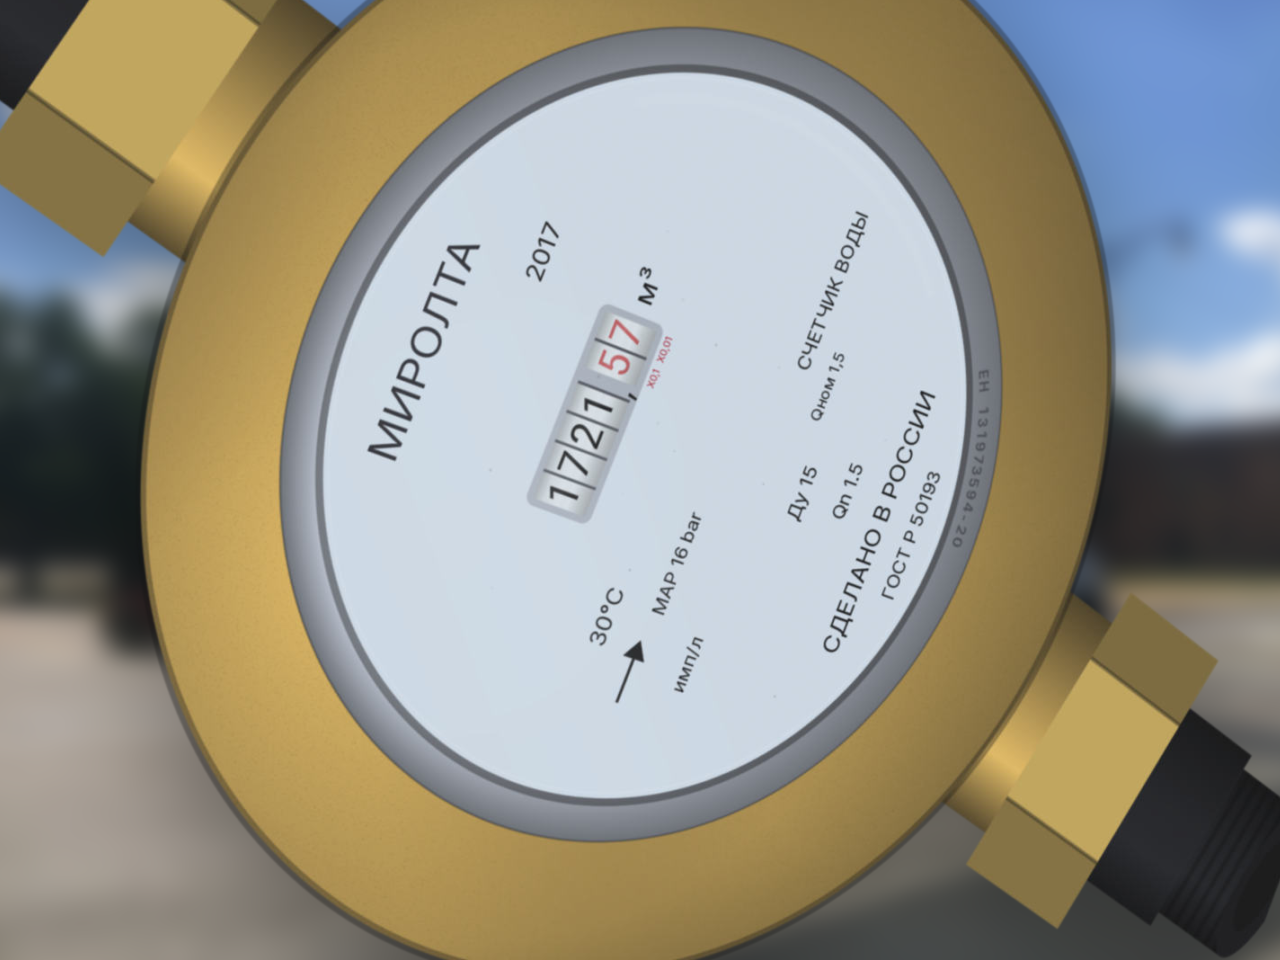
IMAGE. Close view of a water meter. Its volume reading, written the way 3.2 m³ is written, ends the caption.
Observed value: 1721.57 m³
